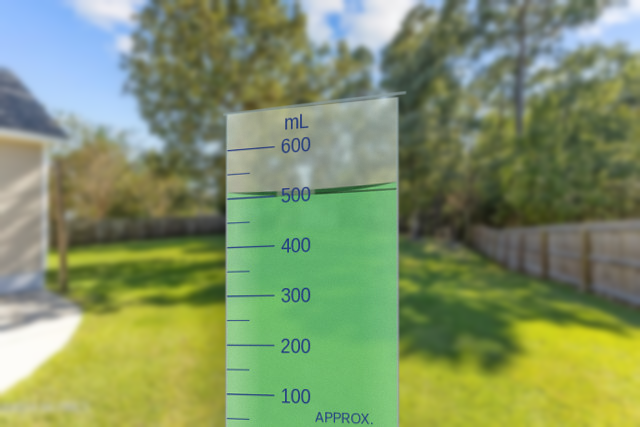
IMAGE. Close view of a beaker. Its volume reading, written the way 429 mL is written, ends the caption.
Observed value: 500 mL
